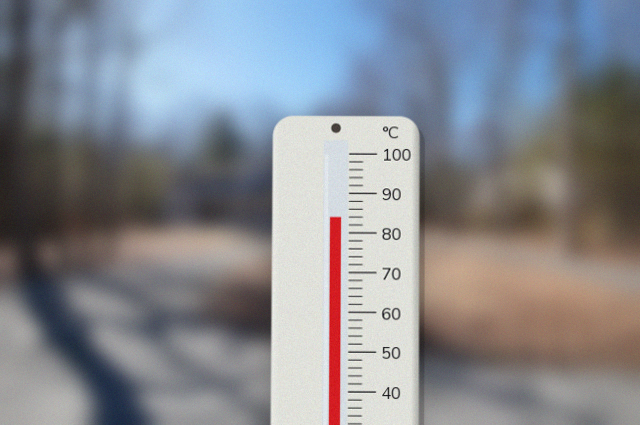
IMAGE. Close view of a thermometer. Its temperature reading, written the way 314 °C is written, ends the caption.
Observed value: 84 °C
